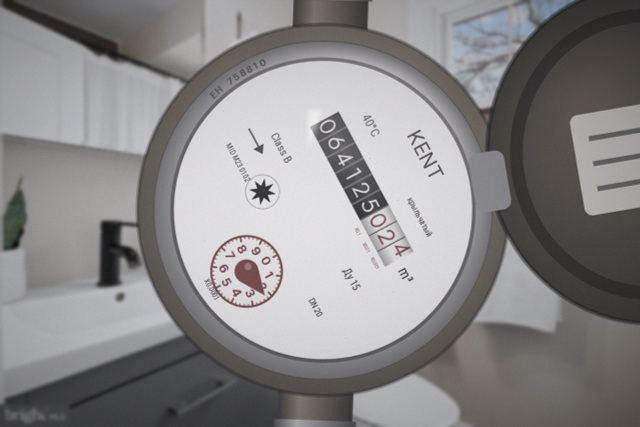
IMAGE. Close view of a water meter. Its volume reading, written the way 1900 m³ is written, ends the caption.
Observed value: 64125.0242 m³
